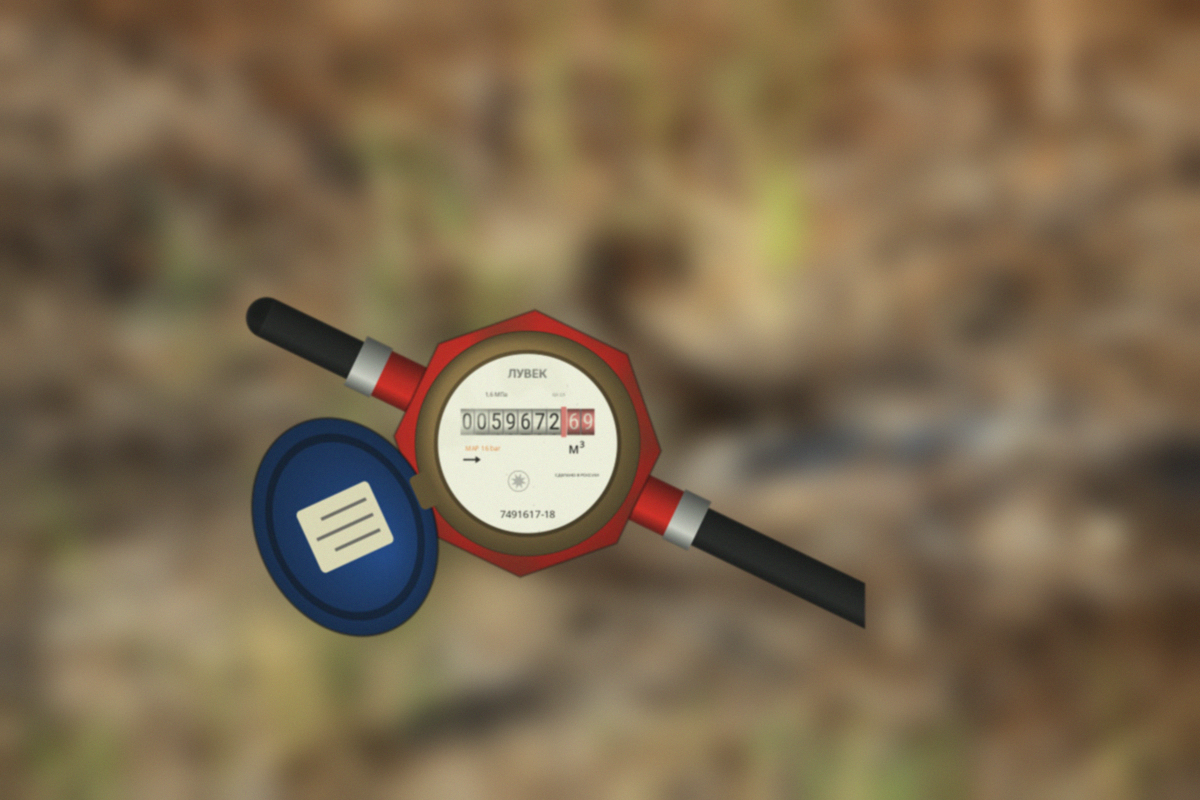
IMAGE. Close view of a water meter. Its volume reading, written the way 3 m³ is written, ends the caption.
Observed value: 59672.69 m³
